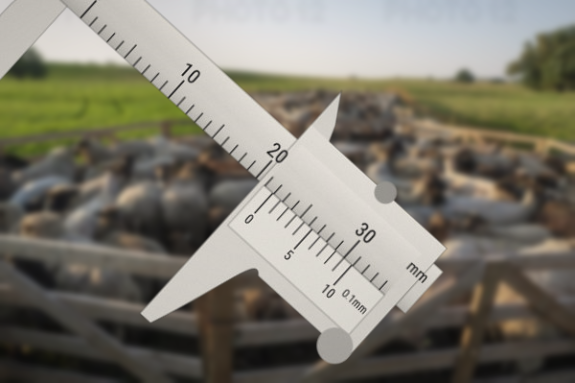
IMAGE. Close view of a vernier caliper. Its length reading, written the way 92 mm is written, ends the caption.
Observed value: 21.9 mm
